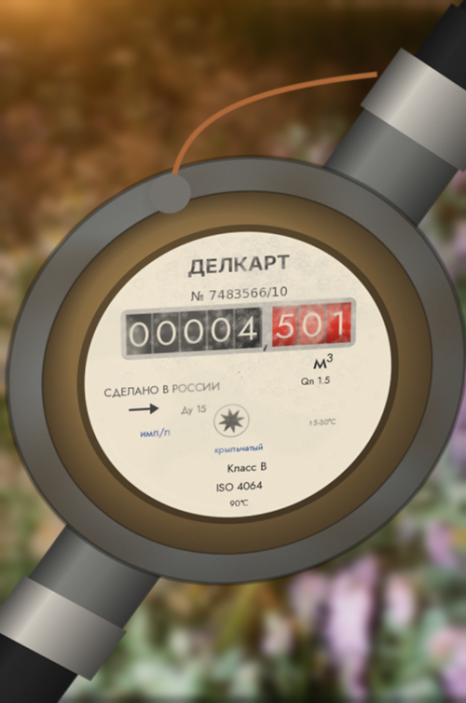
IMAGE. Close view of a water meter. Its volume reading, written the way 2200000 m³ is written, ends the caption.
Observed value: 4.501 m³
